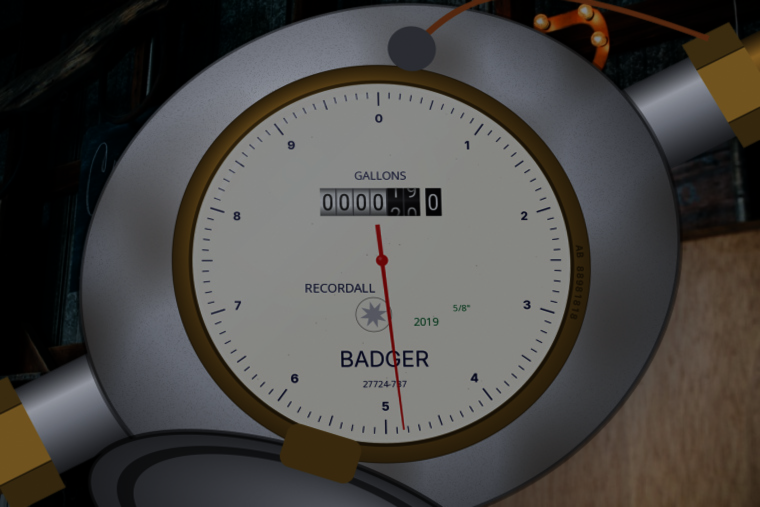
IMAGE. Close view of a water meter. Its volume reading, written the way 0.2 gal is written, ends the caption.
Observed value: 194.8 gal
